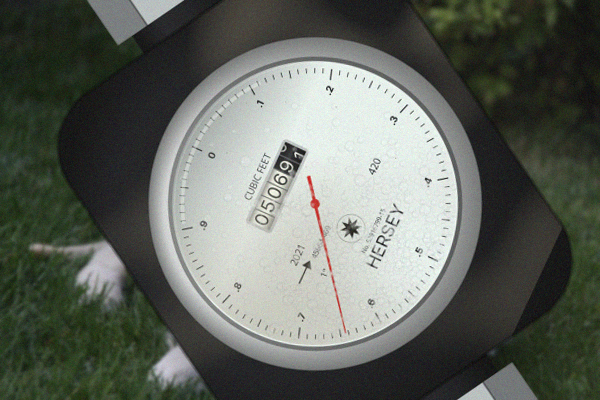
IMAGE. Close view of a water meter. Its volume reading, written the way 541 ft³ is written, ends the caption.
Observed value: 50690.64 ft³
